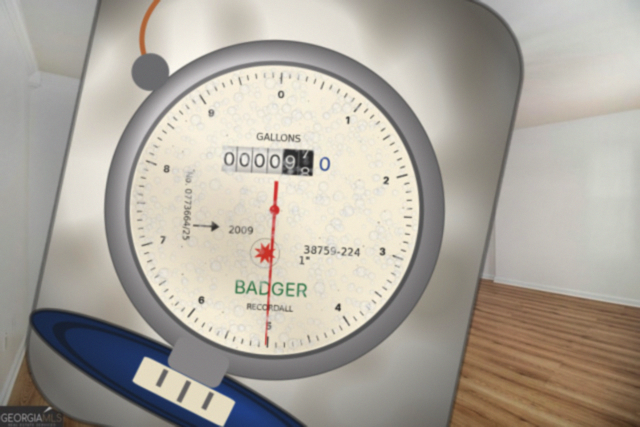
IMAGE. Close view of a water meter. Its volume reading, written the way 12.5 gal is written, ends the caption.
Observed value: 975.0 gal
